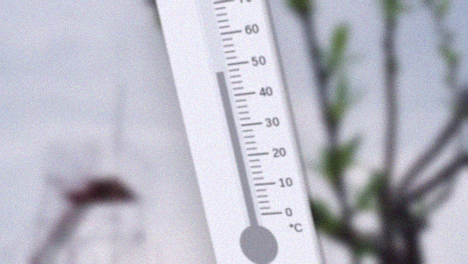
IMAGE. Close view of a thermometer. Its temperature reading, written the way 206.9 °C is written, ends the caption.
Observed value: 48 °C
